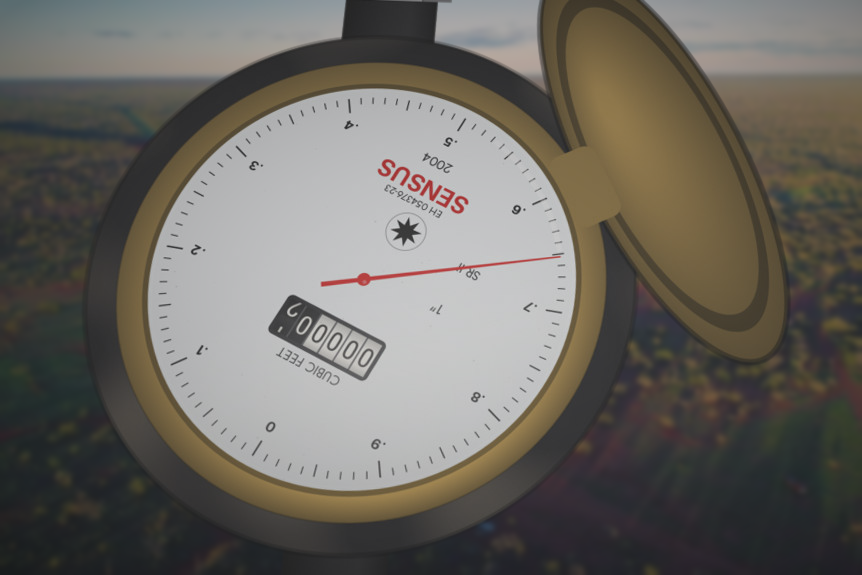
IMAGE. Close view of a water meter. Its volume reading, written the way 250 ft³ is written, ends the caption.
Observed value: 1.65 ft³
